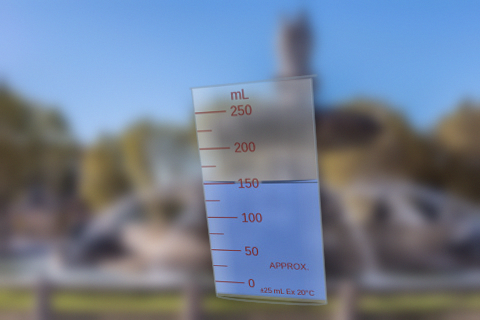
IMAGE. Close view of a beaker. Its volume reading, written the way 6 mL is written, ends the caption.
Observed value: 150 mL
